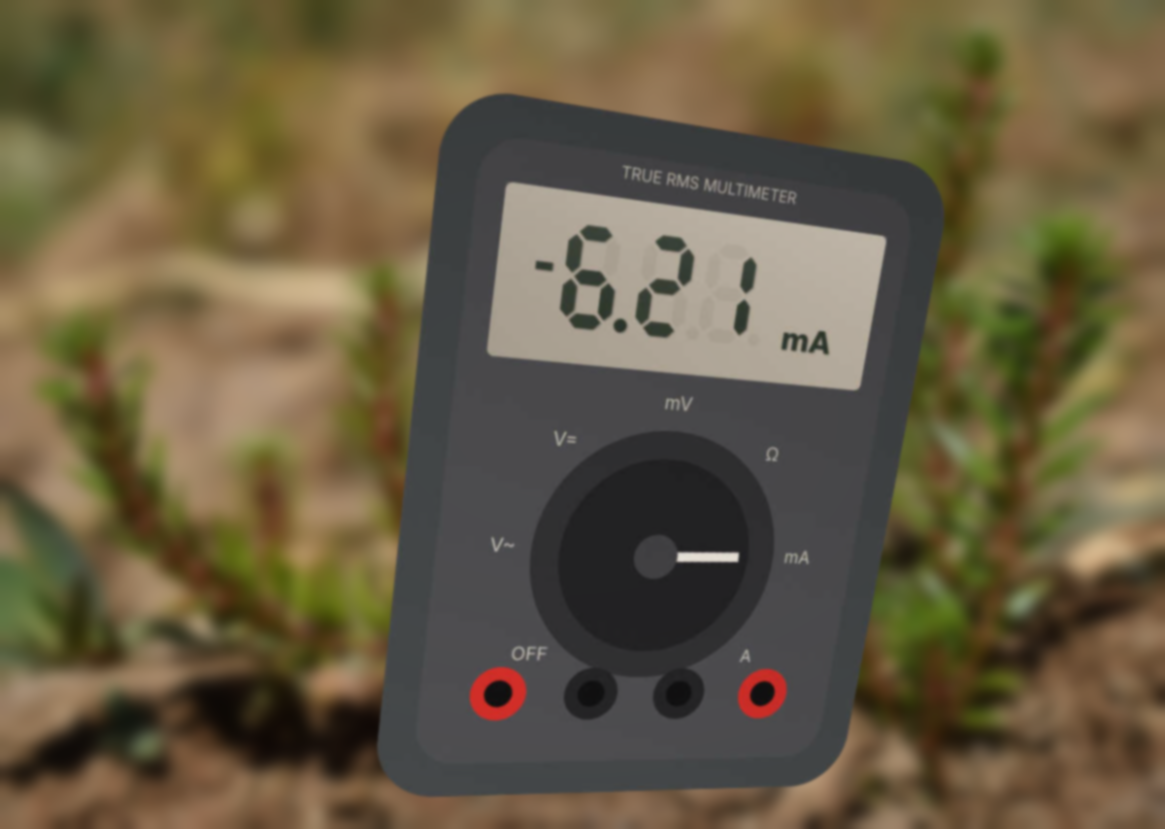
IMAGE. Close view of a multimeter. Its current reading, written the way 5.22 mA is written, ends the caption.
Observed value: -6.21 mA
